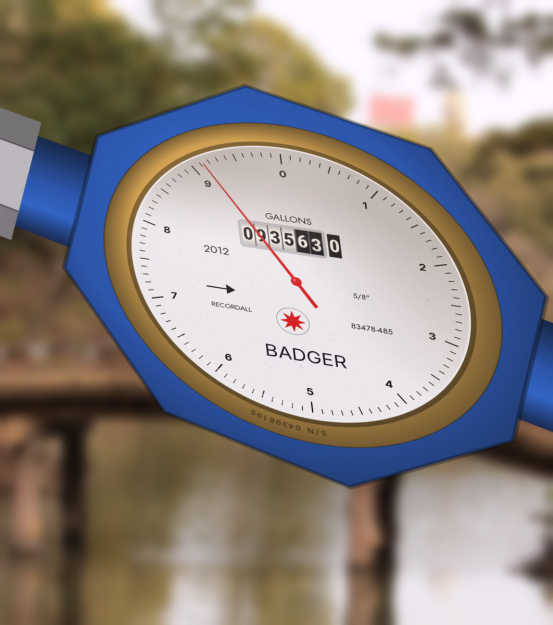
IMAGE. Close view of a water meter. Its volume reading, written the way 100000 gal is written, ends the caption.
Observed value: 935629.1 gal
